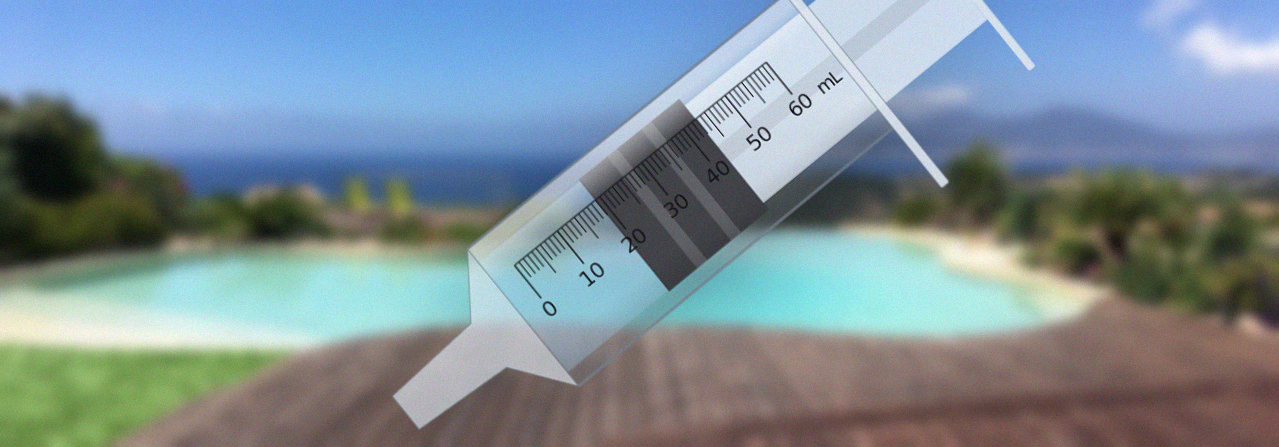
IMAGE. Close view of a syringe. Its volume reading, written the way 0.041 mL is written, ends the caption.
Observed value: 19 mL
